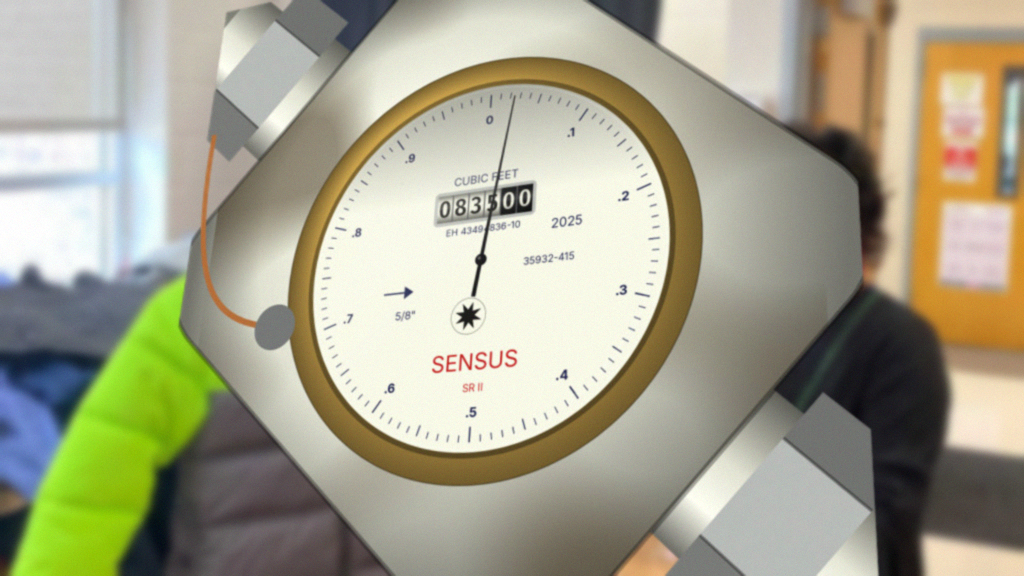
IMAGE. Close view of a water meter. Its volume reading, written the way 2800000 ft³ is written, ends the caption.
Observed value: 83500.02 ft³
